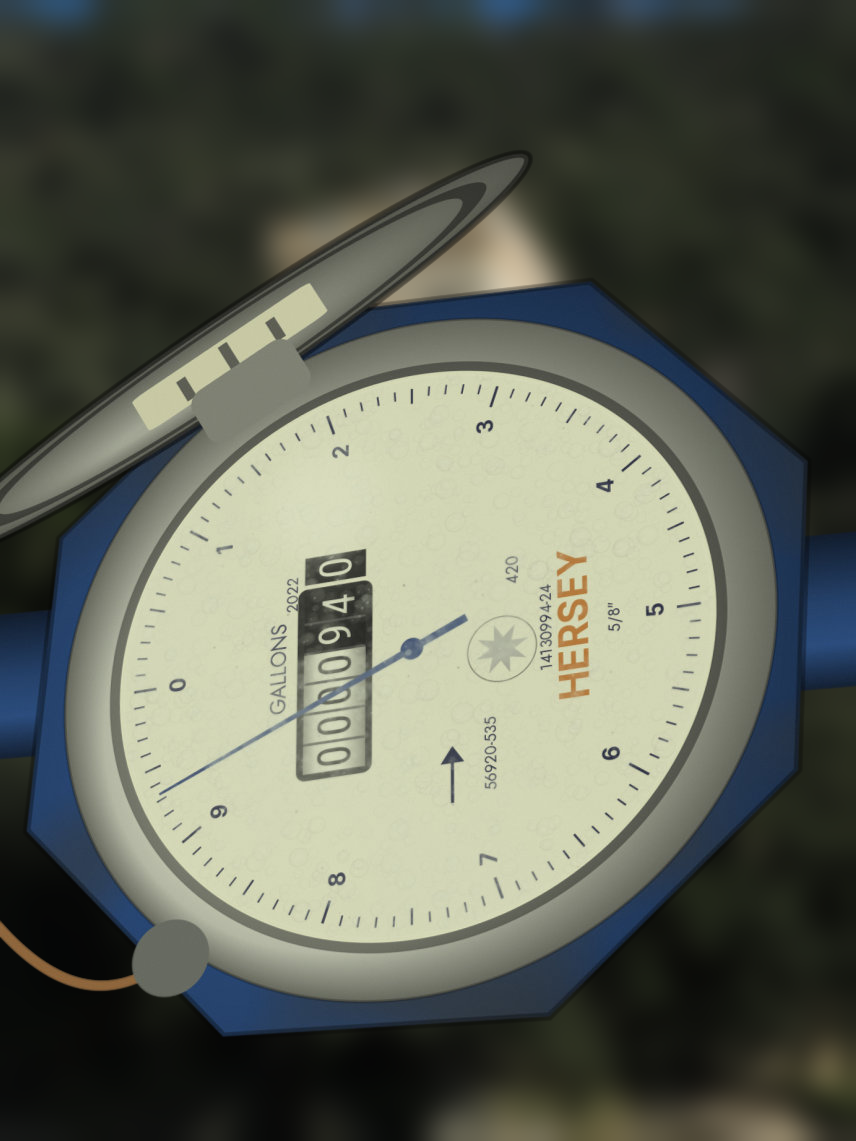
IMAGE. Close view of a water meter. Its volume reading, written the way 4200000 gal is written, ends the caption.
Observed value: 939.3 gal
